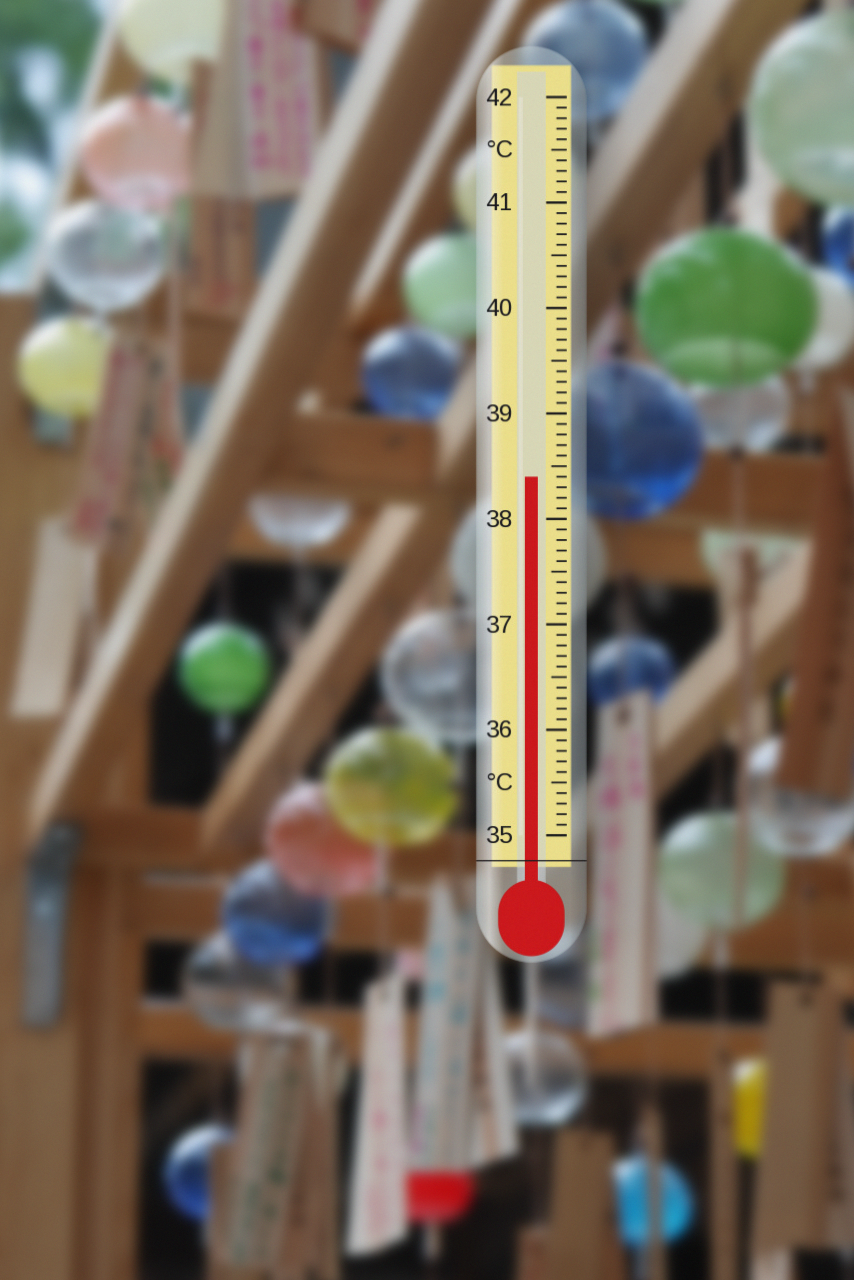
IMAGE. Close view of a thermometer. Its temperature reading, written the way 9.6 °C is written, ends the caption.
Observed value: 38.4 °C
